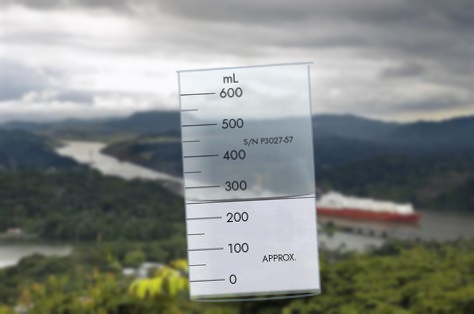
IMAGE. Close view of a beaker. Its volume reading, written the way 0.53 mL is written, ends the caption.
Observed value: 250 mL
